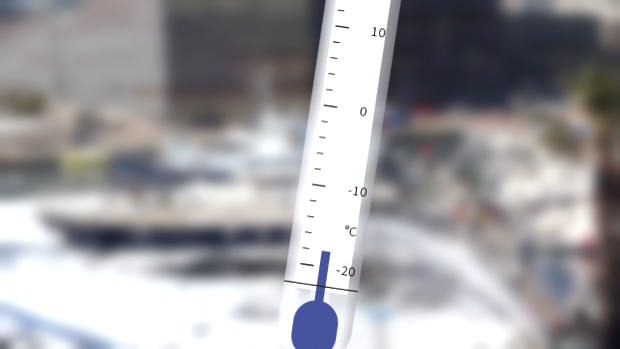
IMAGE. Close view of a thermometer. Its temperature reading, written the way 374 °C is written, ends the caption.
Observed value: -18 °C
